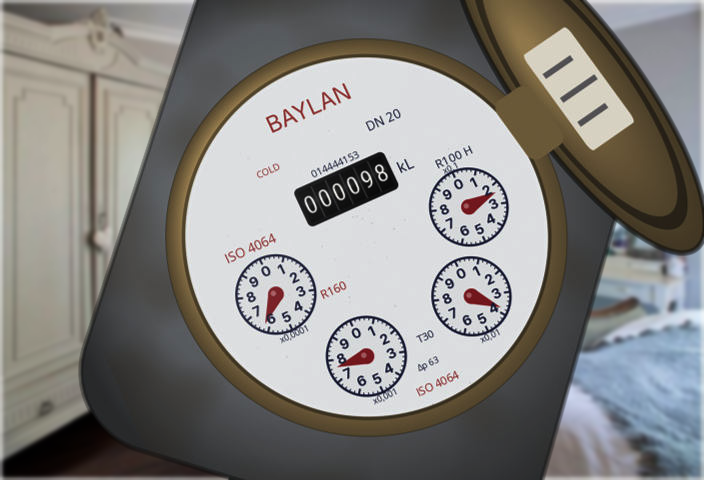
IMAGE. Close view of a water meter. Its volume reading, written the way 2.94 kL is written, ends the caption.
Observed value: 98.2376 kL
